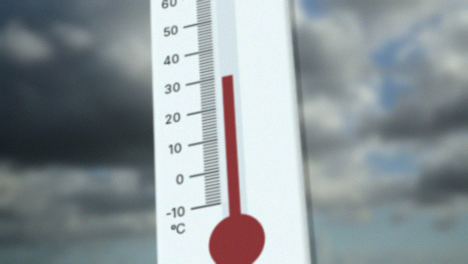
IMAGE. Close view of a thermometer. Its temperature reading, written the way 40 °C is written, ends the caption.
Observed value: 30 °C
